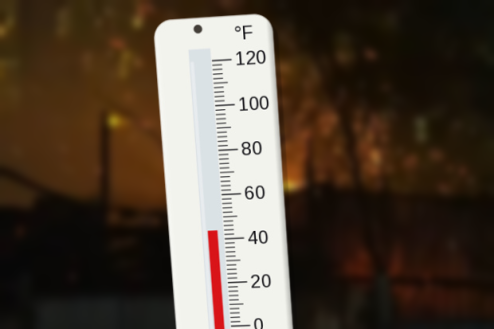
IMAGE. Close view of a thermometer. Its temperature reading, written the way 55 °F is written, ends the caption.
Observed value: 44 °F
